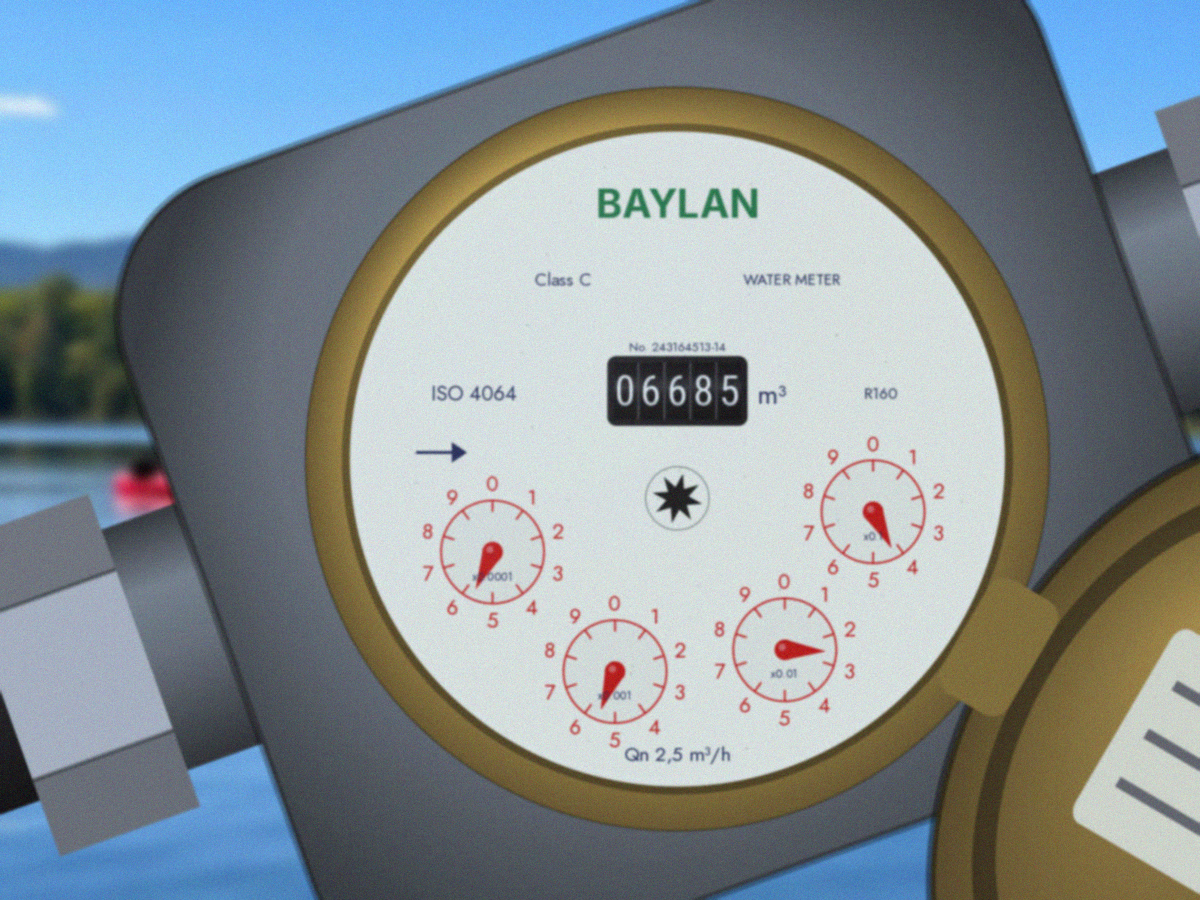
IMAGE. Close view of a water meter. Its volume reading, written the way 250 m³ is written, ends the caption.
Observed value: 6685.4255 m³
